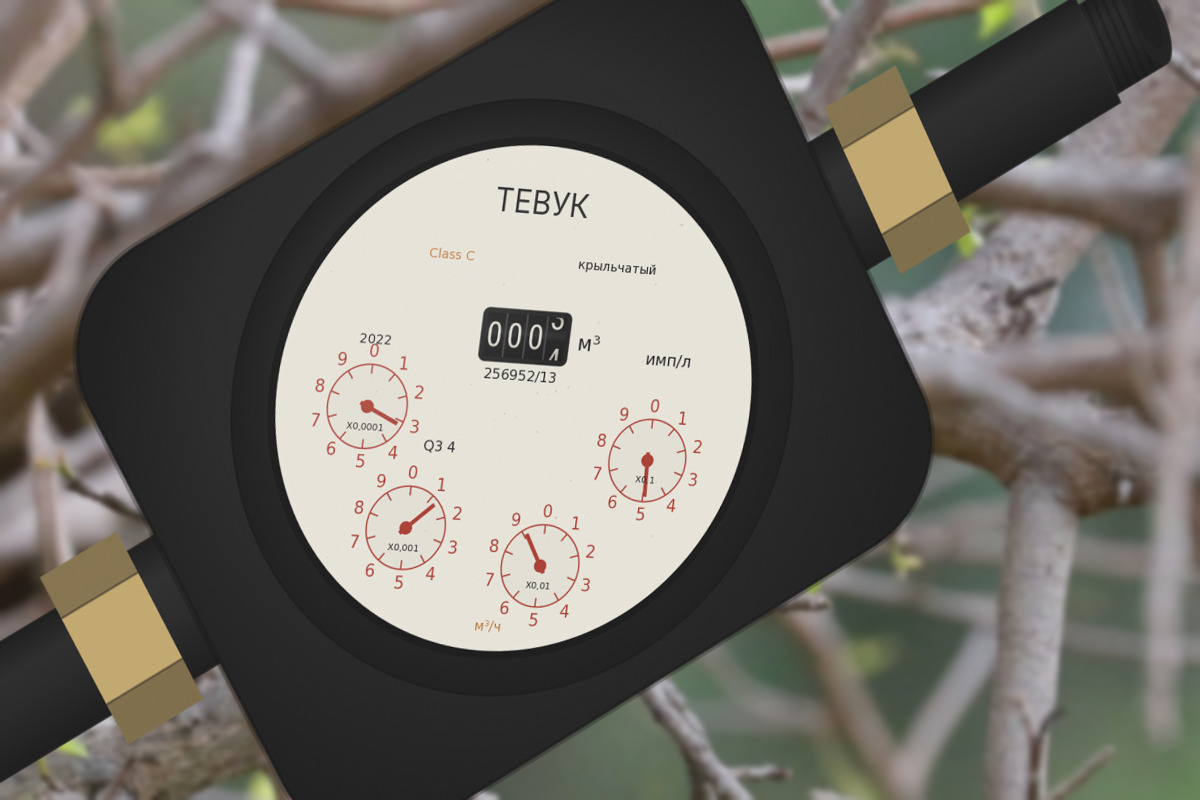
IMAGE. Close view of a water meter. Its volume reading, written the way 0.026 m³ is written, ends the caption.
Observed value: 3.4913 m³
